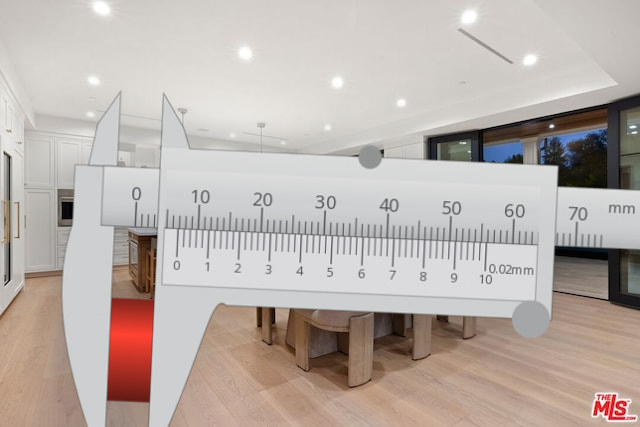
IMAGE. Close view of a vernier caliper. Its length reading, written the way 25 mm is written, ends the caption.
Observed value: 6.8 mm
